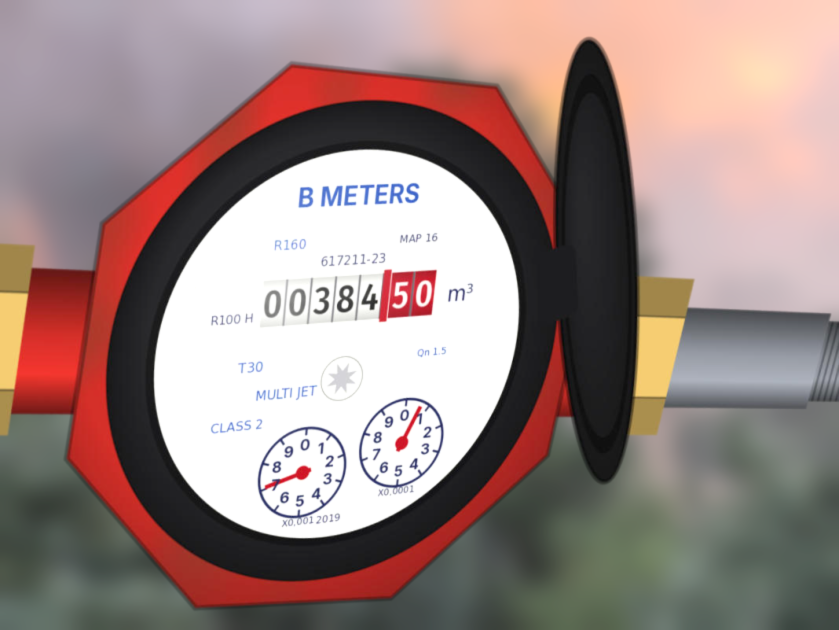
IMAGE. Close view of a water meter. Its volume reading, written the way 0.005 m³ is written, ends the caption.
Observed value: 384.5070 m³
